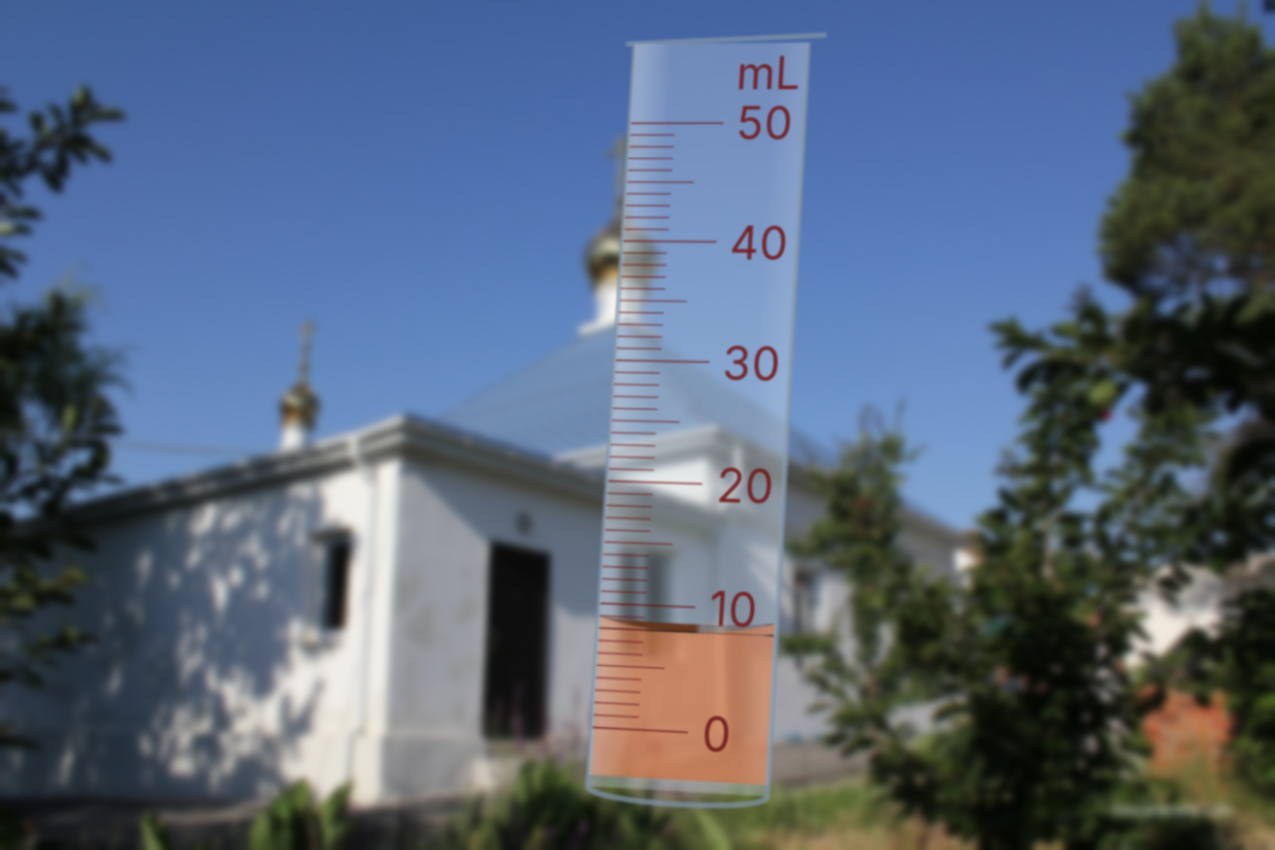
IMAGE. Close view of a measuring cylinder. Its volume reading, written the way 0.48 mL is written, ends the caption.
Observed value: 8 mL
